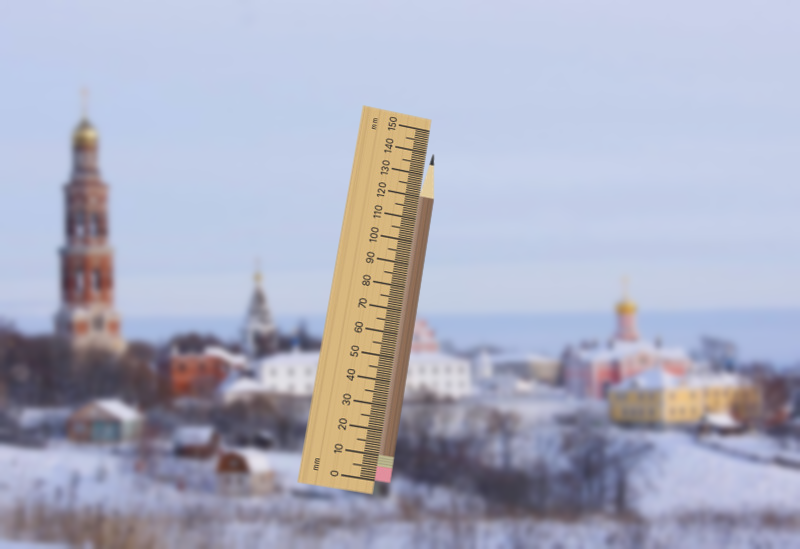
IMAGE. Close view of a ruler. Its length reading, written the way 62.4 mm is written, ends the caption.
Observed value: 140 mm
